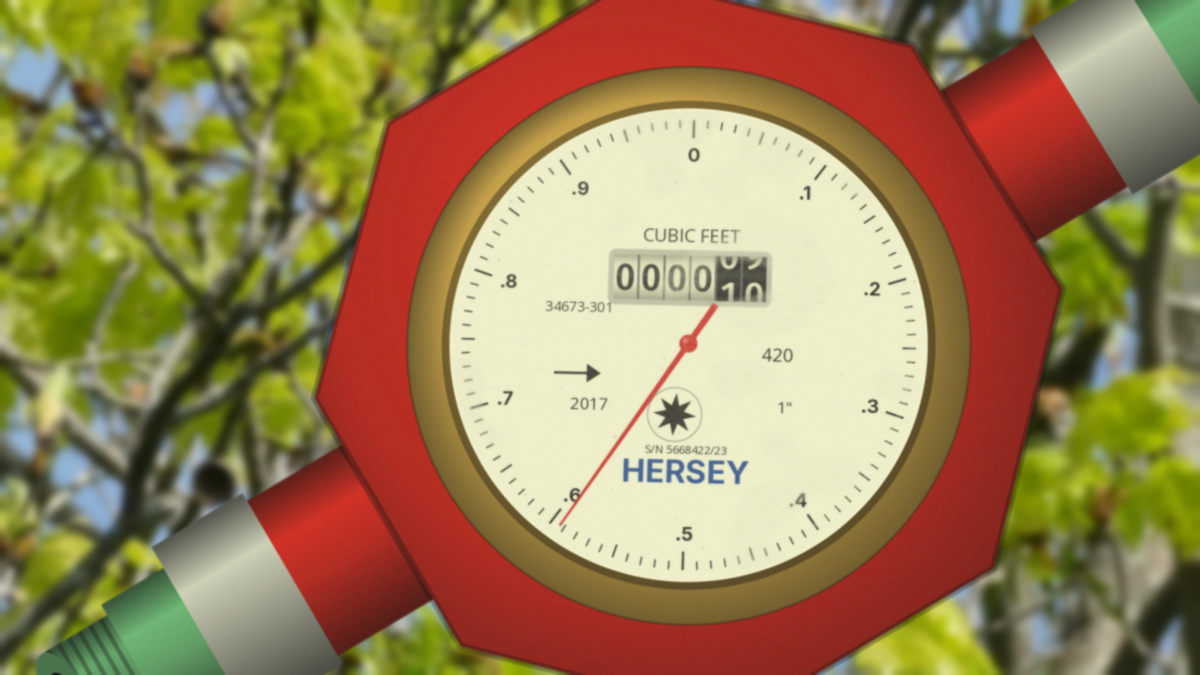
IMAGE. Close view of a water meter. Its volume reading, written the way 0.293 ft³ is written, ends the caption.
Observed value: 9.59 ft³
